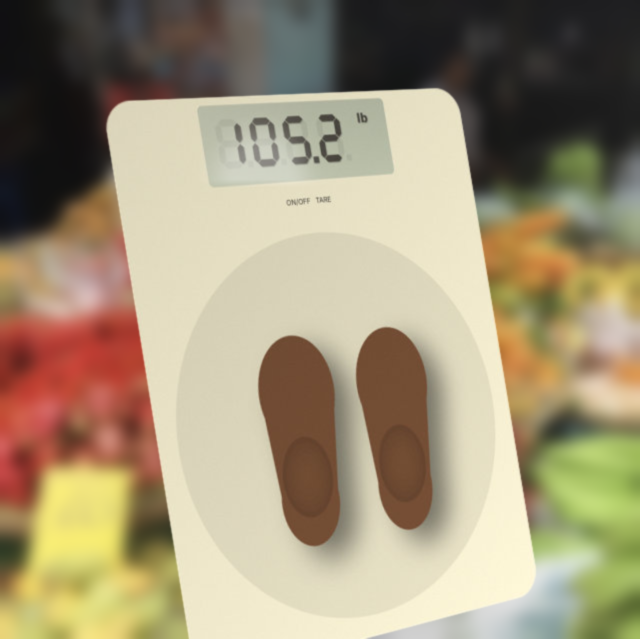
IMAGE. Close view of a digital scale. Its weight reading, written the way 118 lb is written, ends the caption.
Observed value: 105.2 lb
